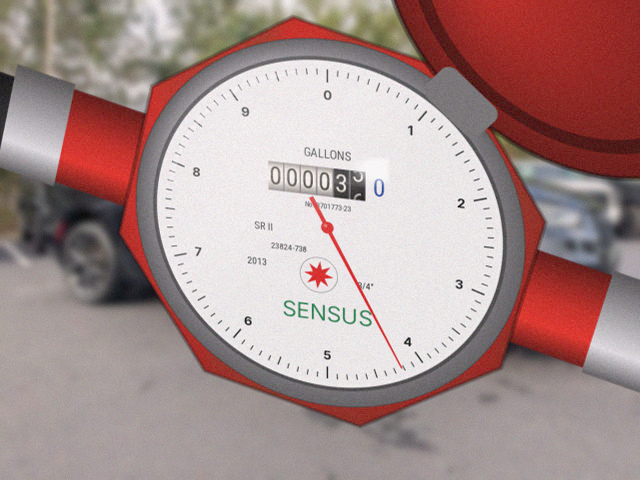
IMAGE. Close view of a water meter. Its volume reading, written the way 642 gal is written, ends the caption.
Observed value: 354.2 gal
